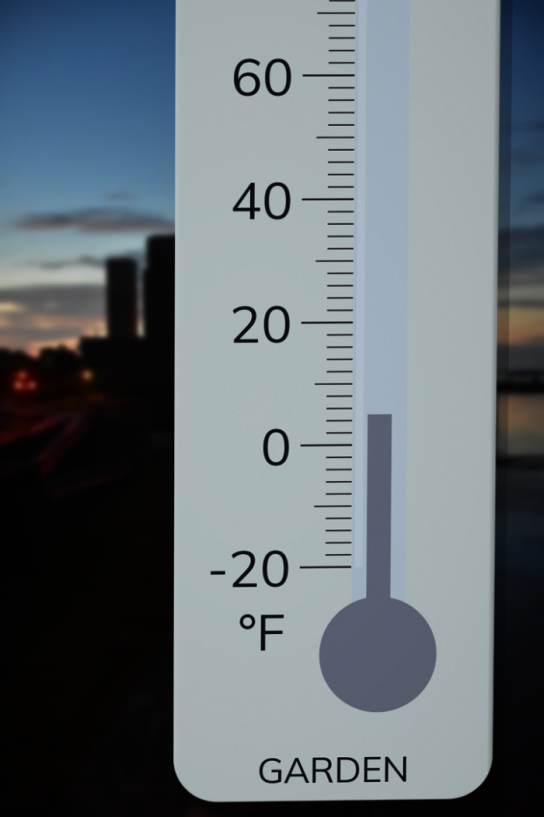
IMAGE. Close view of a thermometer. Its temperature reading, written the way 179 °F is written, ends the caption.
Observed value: 5 °F
